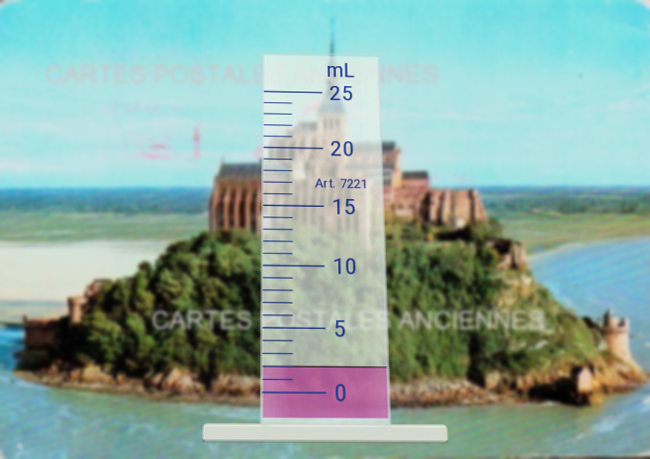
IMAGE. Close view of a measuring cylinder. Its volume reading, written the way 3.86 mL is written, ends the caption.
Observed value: 2 mL
